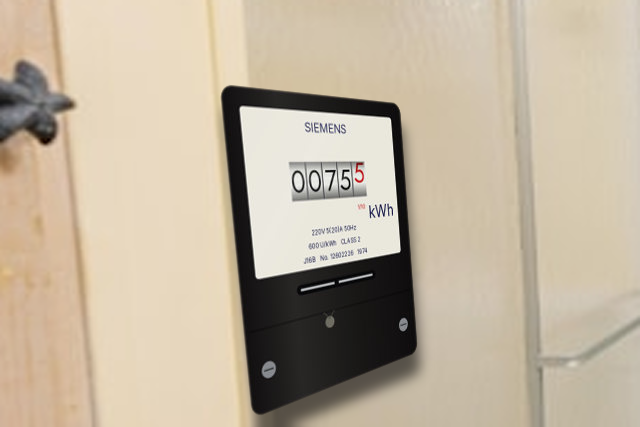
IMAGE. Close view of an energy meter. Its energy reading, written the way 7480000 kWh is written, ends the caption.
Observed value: 75.5 kWh
